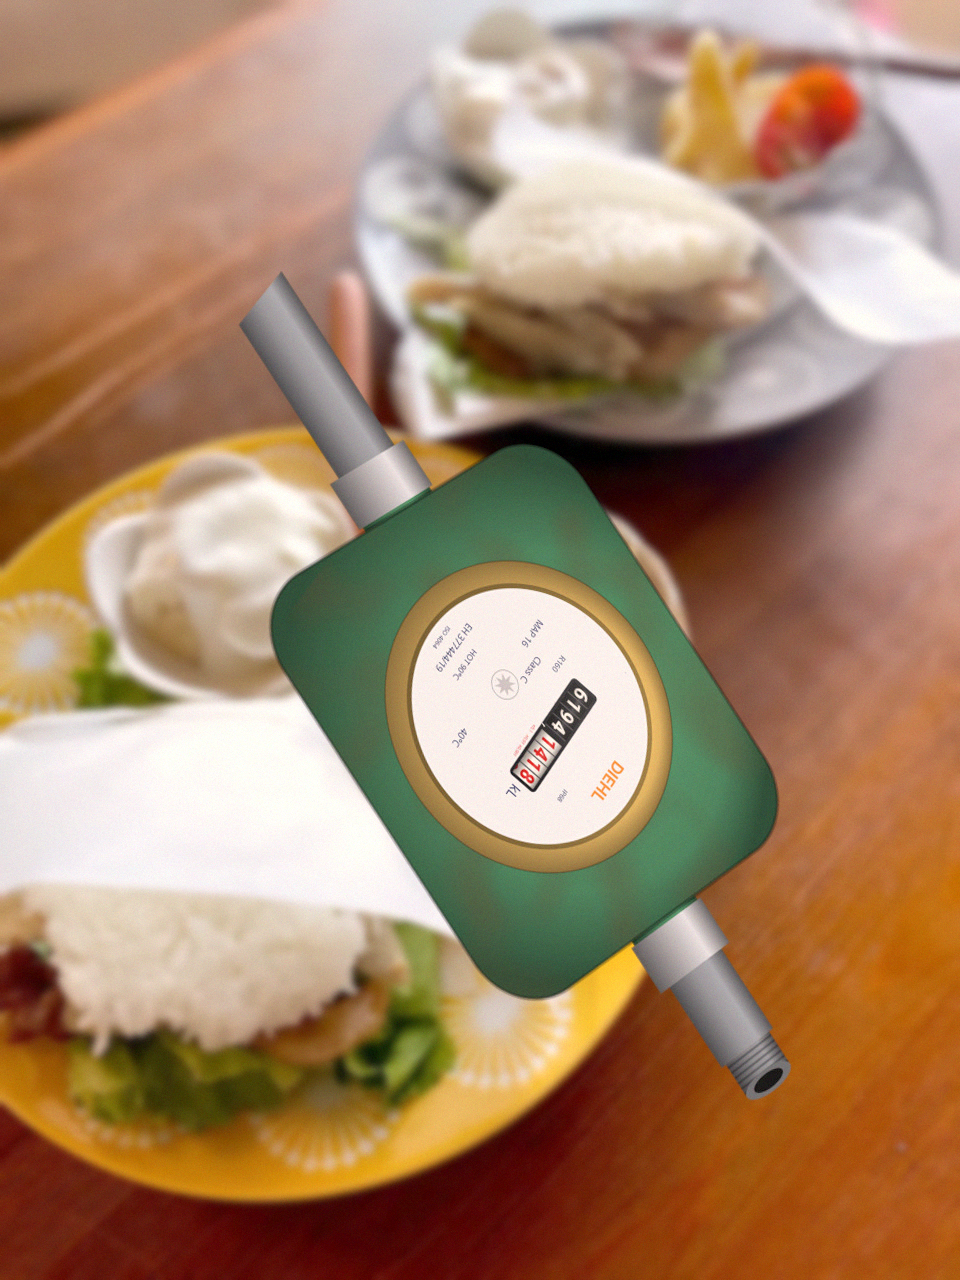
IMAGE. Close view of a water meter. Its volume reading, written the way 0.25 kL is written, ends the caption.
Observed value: 6194.1418 kL
